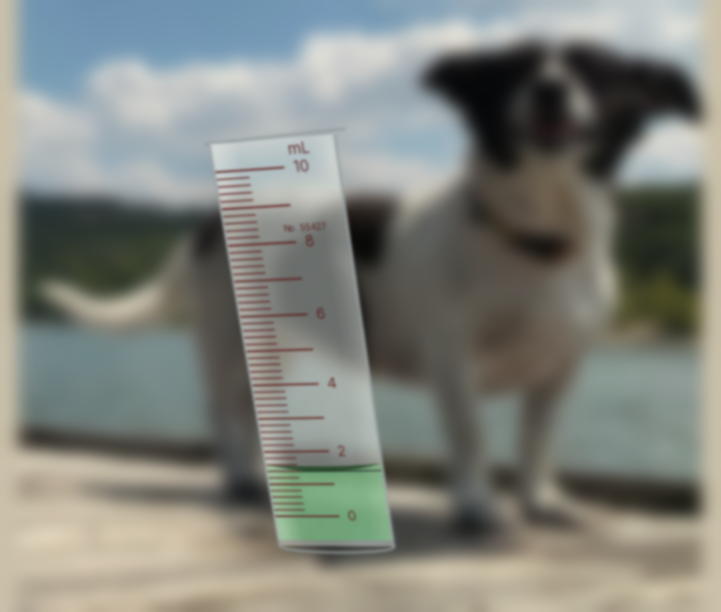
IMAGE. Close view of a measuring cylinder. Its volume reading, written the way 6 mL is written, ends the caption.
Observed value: 1.4 mL
